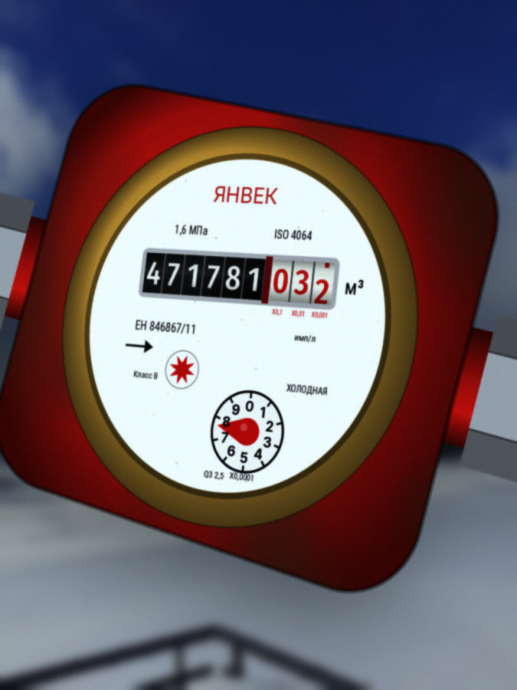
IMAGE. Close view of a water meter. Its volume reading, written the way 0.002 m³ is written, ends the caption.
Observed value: 471781.0317 m³
